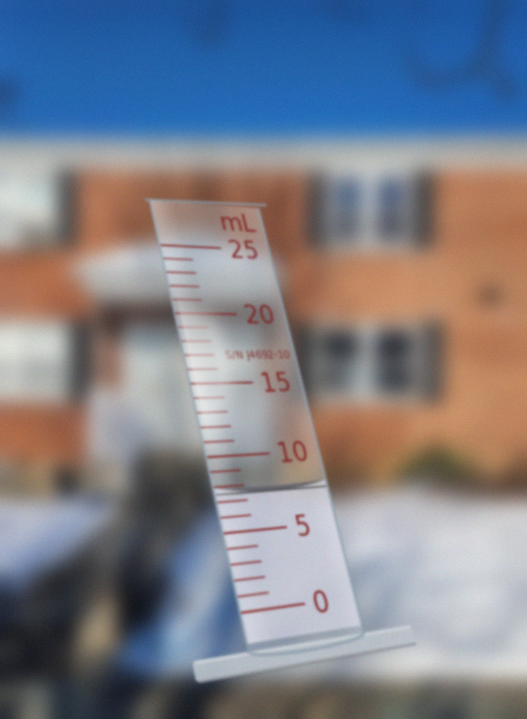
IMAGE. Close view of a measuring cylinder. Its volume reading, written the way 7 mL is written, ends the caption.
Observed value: 7.5 mL
